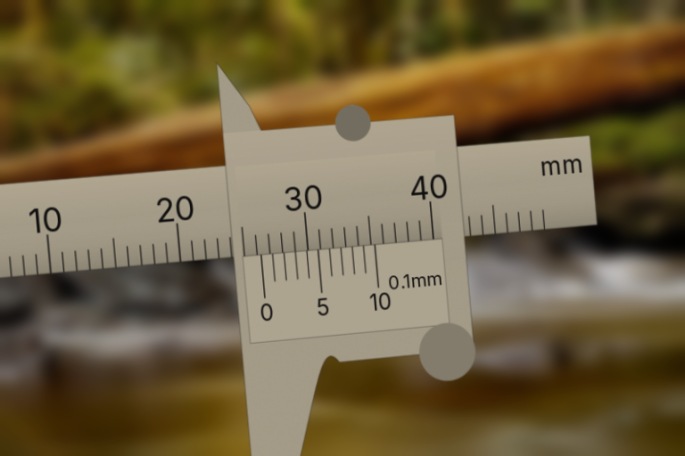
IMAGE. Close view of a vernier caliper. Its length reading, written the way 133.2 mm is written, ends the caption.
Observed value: 26.3 mm
